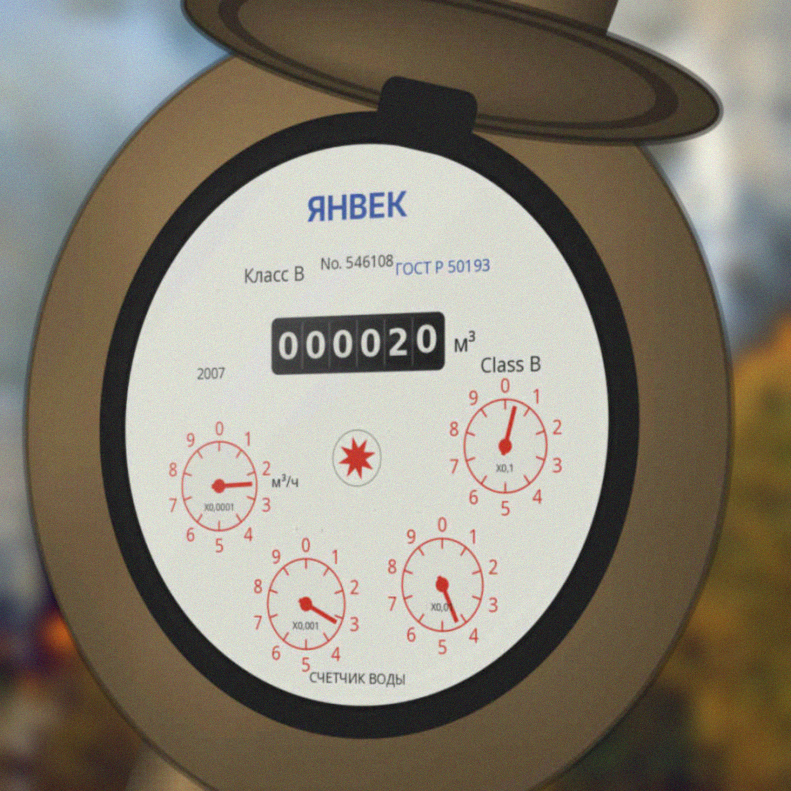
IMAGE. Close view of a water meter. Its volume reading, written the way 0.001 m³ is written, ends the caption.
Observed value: 20.0432 m³
